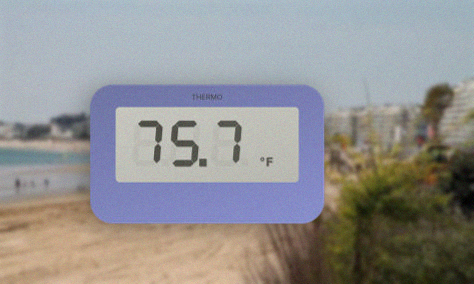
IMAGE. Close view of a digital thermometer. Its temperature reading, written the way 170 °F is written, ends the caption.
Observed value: 75.7 °F
